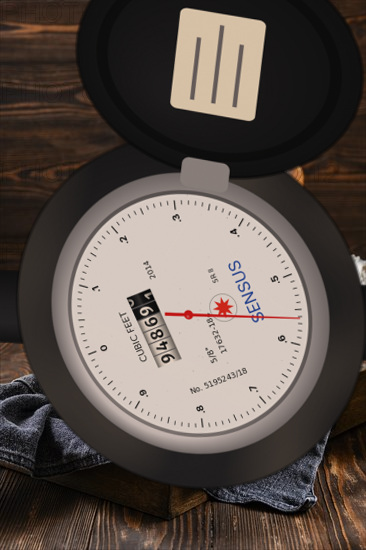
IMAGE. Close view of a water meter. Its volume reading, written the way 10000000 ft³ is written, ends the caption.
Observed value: 948690.56 ft³
